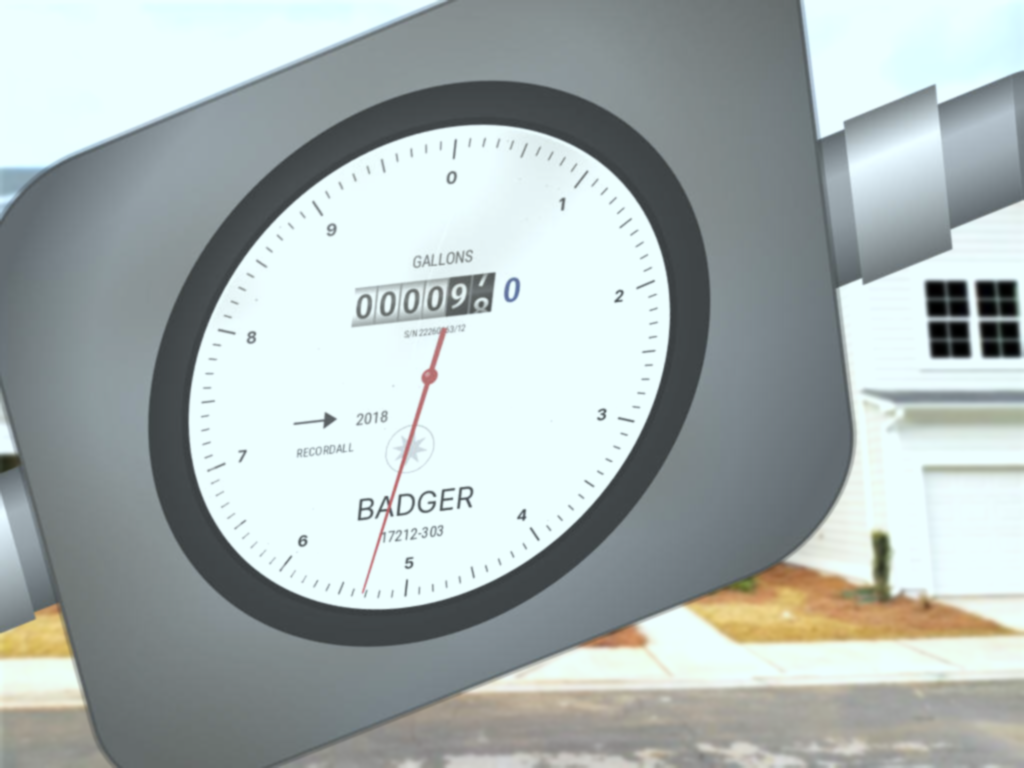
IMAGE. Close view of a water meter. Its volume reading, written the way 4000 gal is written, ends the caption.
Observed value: 975.3 gal
